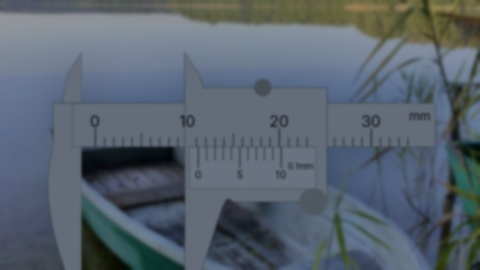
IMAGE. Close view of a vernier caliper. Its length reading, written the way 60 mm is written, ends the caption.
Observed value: 11.2 mm
